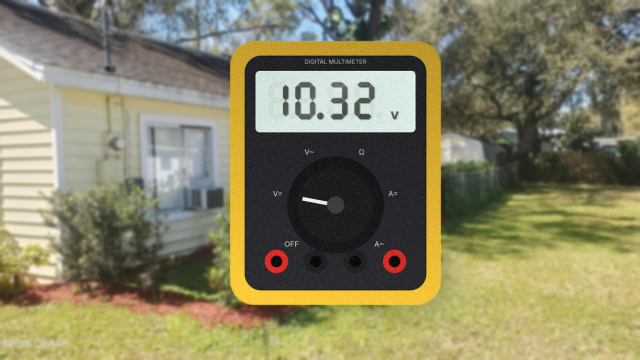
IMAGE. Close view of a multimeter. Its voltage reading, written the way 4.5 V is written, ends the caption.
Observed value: 10.32 V
